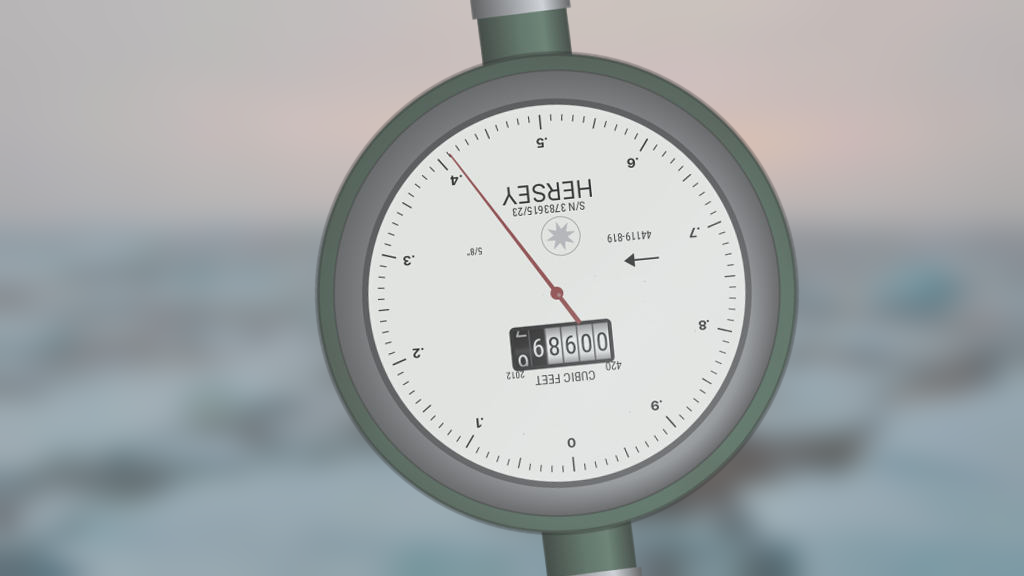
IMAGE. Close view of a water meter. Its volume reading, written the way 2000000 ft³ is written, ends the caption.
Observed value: 9896.41 ft³
